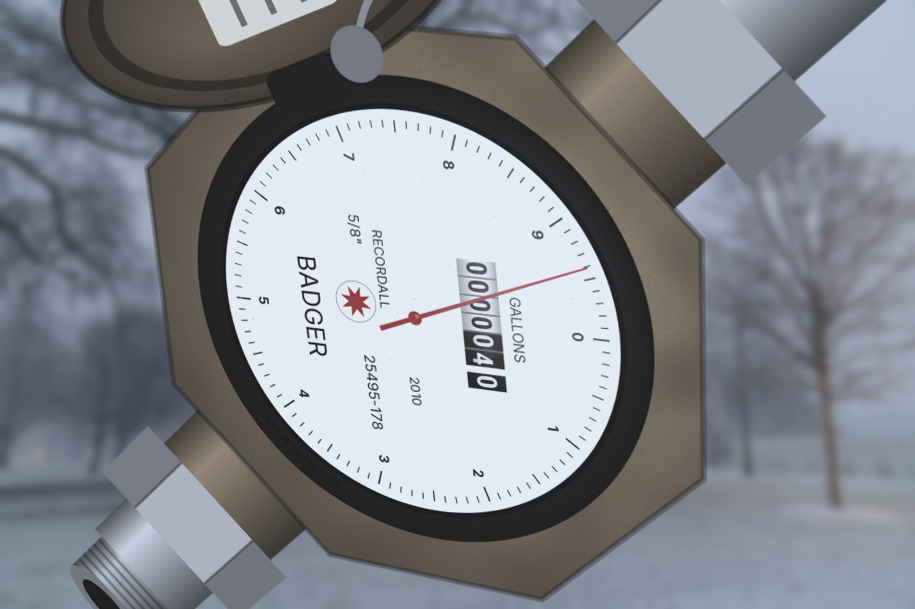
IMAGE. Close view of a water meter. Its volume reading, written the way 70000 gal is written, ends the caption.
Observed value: 39.4 gal
